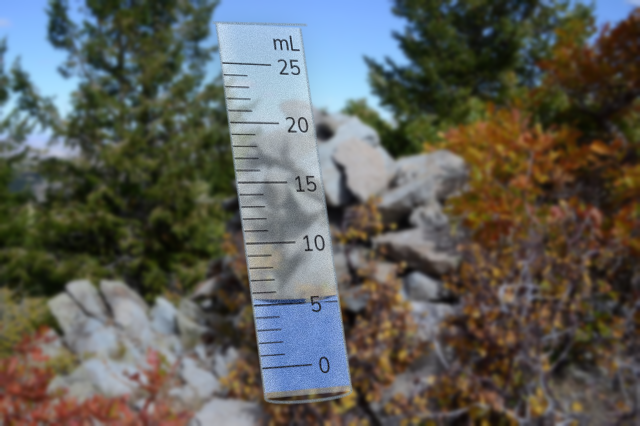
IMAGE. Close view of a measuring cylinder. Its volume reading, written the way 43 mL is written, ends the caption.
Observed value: 5 mL
